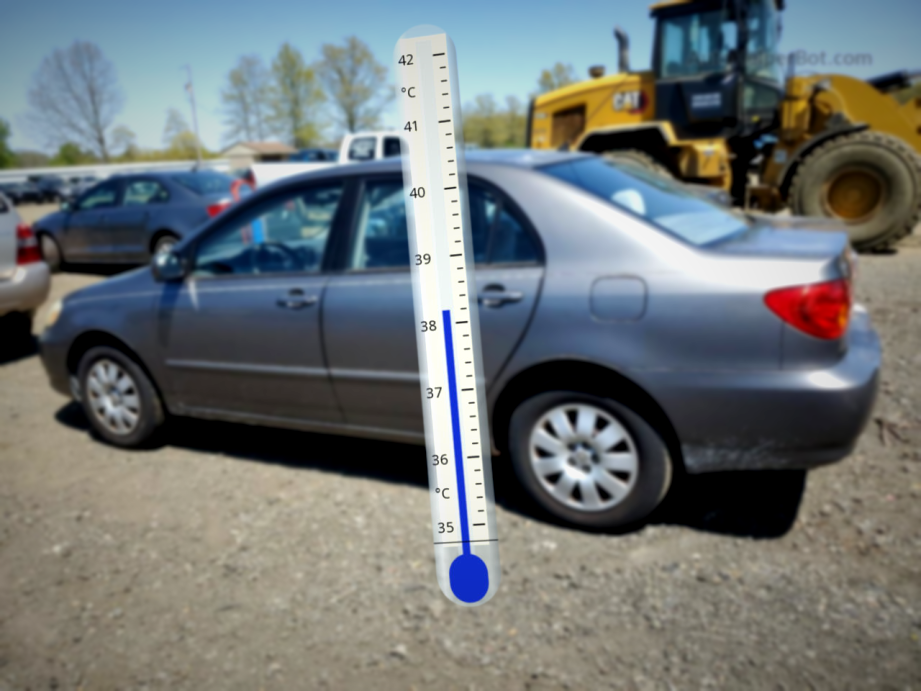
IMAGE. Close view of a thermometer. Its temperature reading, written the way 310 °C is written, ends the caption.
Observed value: 38.2 °C
